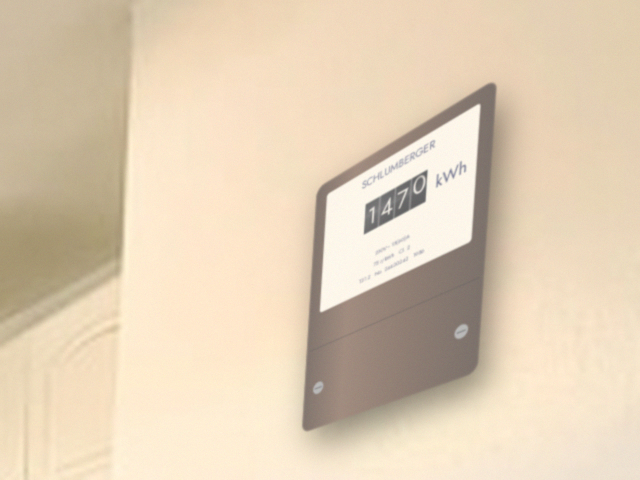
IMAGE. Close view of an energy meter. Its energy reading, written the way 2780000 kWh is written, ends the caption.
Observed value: 1470 kWh
